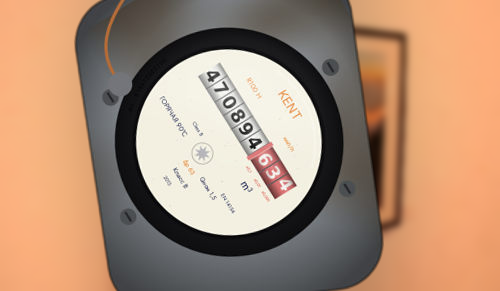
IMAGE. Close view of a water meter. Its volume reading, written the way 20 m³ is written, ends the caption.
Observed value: 470894.634 m³
